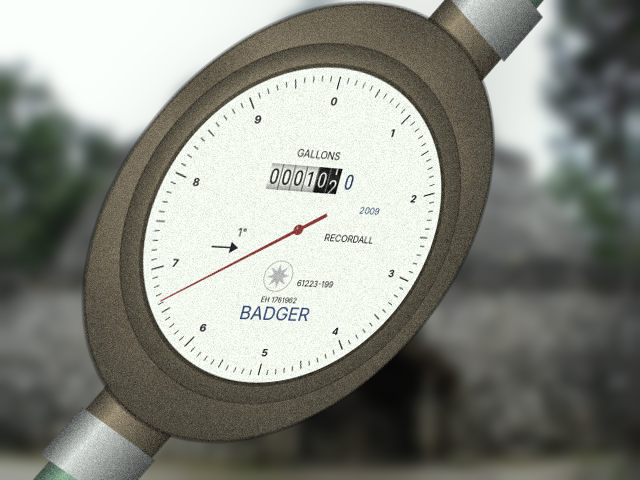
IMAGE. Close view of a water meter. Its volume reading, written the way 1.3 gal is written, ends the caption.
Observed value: 1016.6 gal
